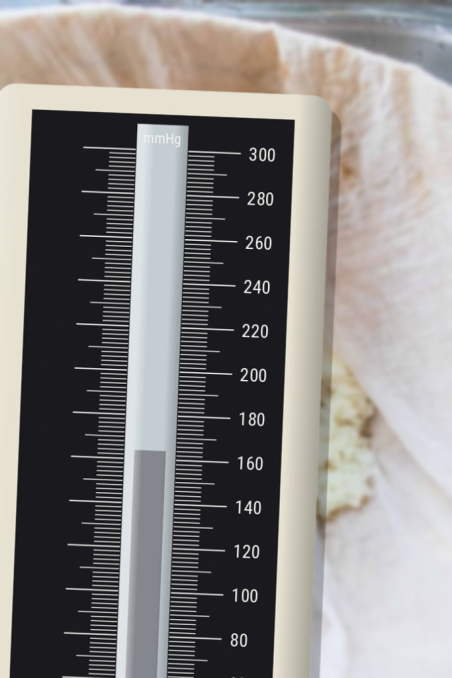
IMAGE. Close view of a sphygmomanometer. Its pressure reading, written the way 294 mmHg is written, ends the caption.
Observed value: 164 mmHg
